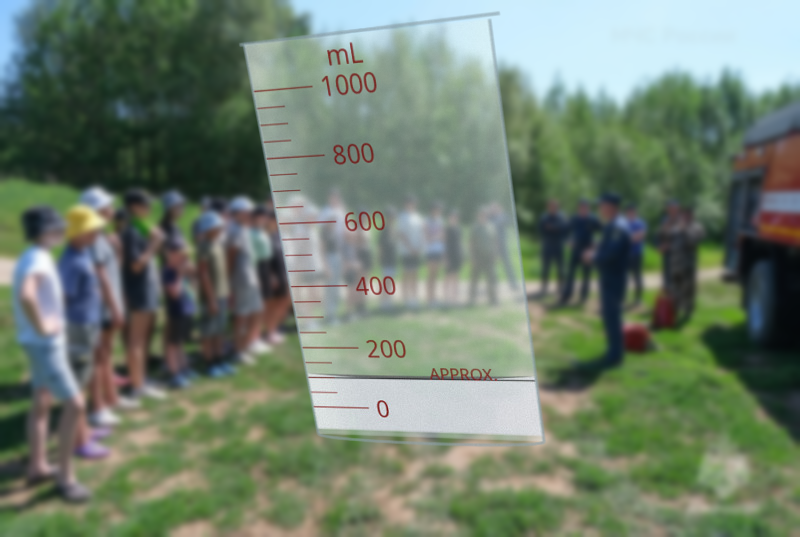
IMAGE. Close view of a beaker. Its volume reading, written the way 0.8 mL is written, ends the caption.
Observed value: 100 mL
